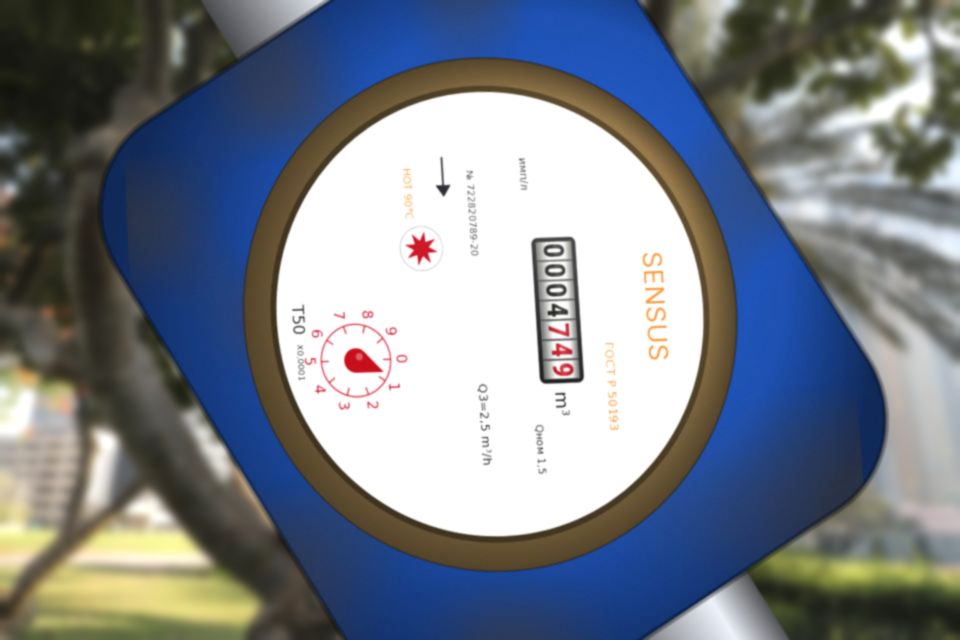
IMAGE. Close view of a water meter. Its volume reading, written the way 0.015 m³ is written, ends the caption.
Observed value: 4.7490 m³
